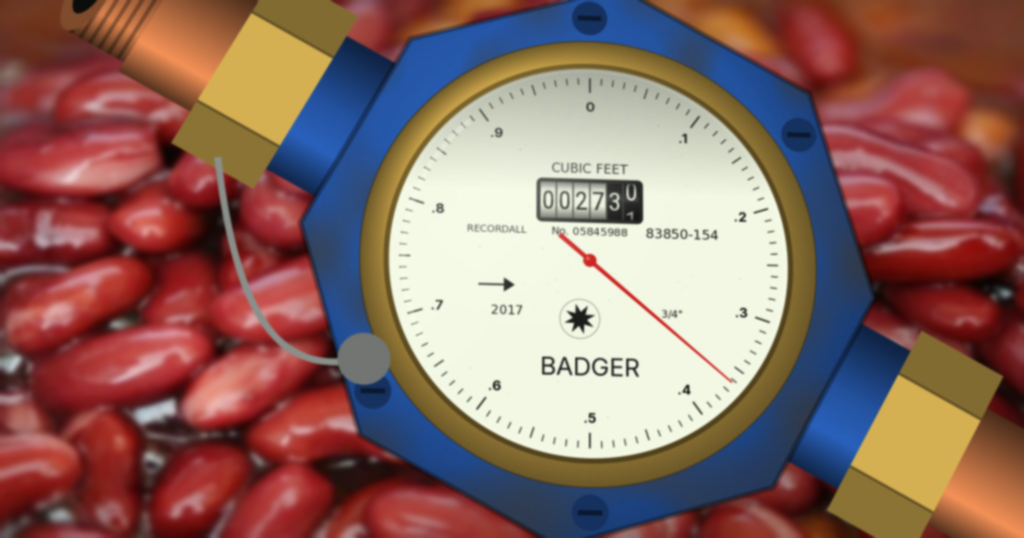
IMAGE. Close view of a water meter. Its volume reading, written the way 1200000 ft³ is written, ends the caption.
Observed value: 2730.36 ft³
